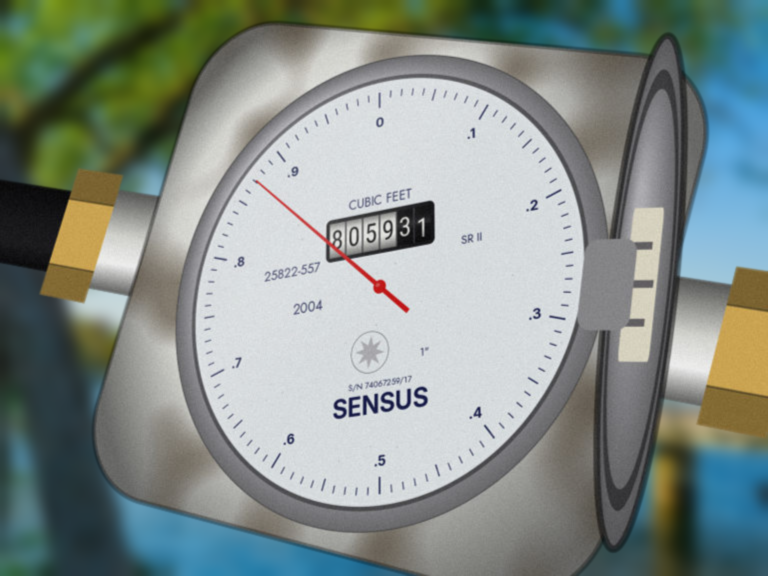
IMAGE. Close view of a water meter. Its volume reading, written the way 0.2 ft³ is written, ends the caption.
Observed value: 805930.87 ft³
